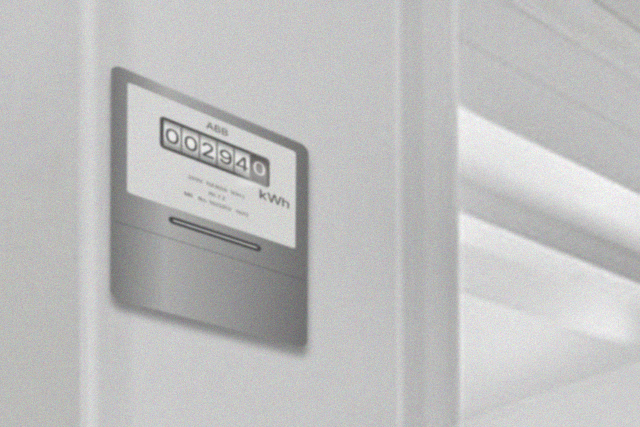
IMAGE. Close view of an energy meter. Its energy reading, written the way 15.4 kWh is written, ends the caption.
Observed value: 294.0 kWh
